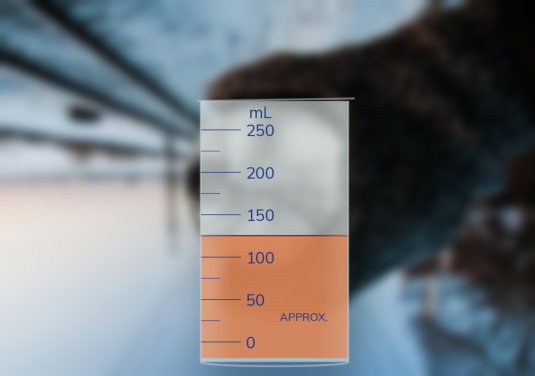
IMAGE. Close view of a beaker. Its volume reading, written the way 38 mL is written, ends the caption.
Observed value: 125 mL
